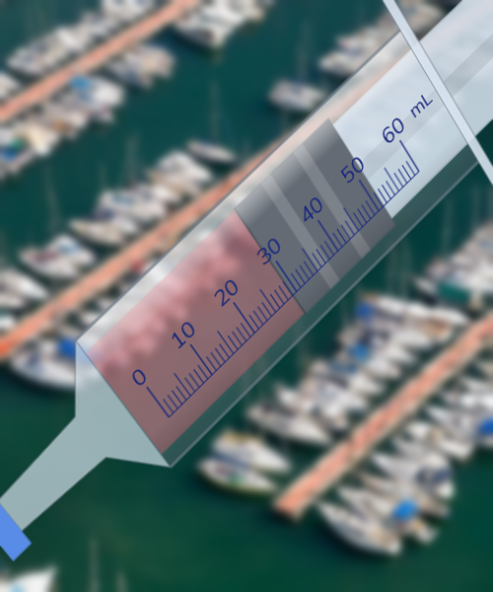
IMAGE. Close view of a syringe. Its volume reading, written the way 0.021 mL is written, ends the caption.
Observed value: 29 mL
